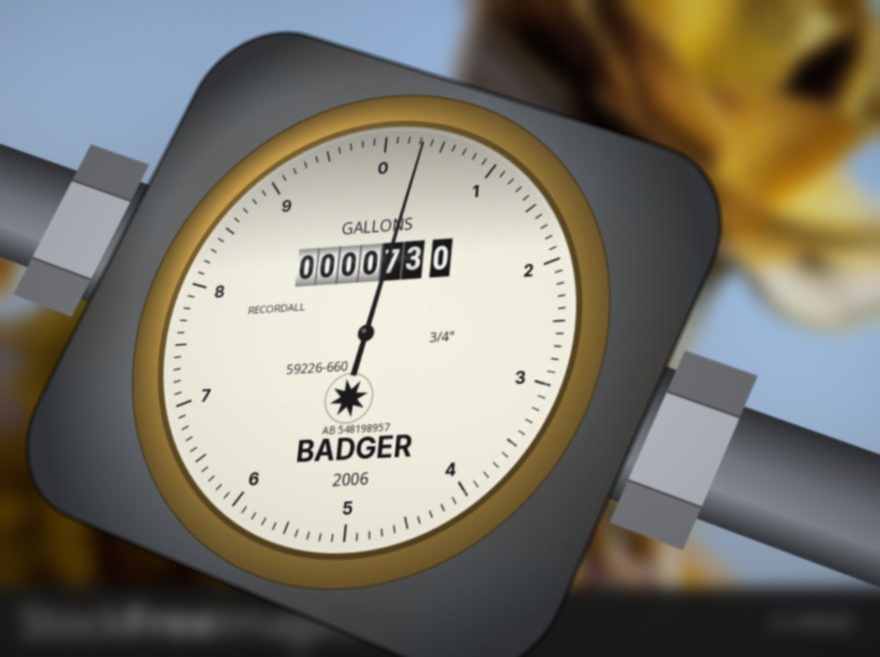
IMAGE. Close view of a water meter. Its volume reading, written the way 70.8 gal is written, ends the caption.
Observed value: 730.3 gal
